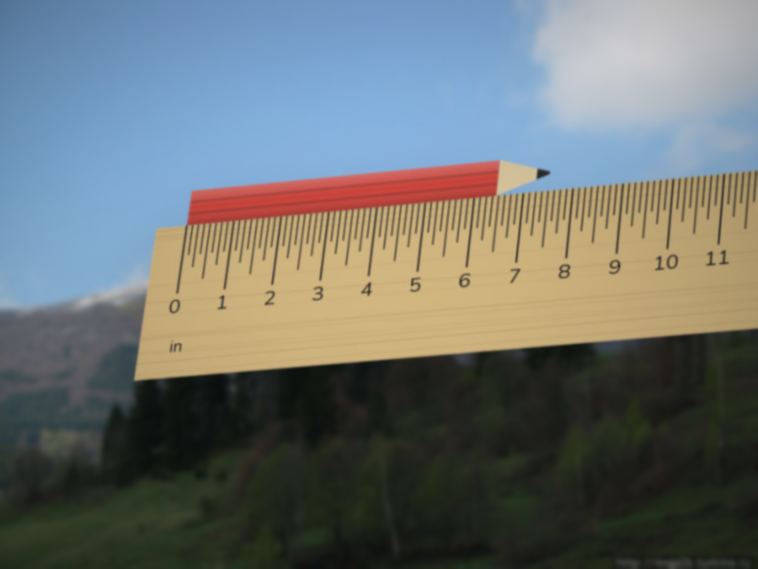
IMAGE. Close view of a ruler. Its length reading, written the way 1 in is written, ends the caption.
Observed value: 7.5 in
